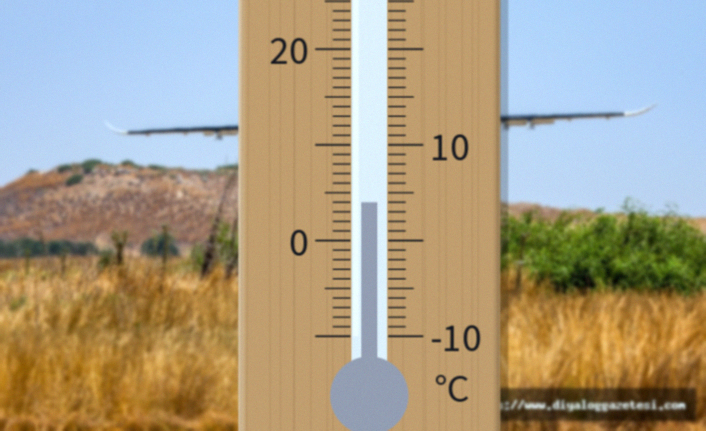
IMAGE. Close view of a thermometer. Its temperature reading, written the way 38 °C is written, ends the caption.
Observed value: 4 °C
